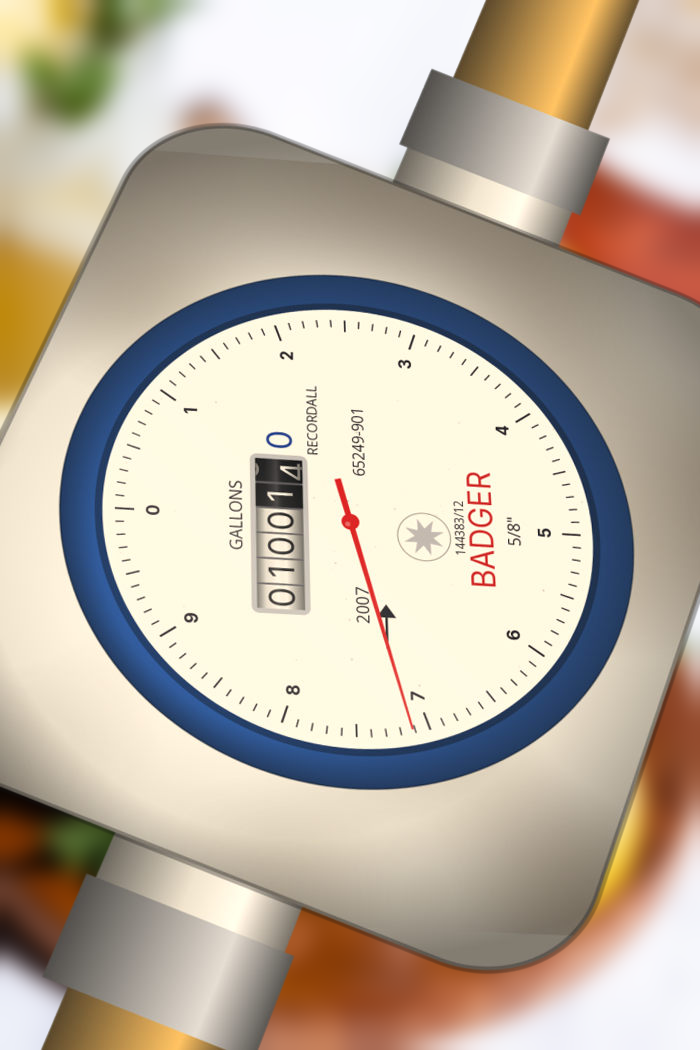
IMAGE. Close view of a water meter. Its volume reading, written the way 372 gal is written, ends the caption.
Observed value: 100137.1 gal
